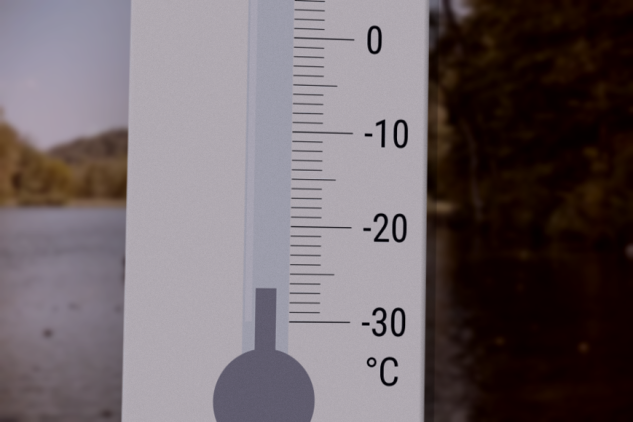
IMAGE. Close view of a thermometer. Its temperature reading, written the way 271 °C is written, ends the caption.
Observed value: -26.5 °C
